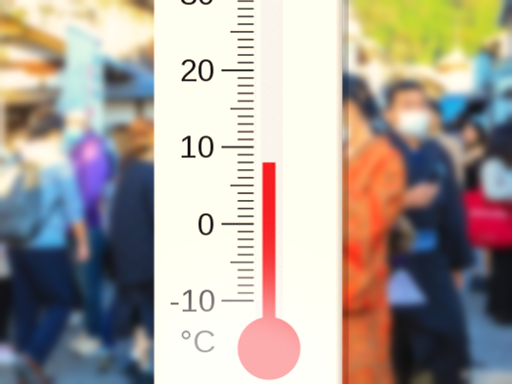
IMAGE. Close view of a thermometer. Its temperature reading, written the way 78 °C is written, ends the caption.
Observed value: 8 °C
